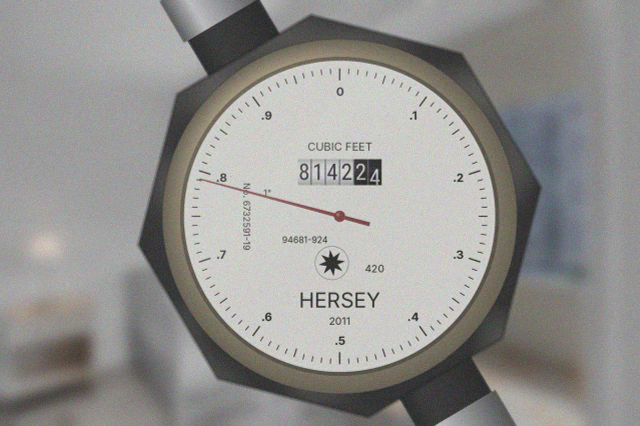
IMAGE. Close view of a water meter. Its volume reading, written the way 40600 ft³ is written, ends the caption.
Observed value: 814223.79 ft³
